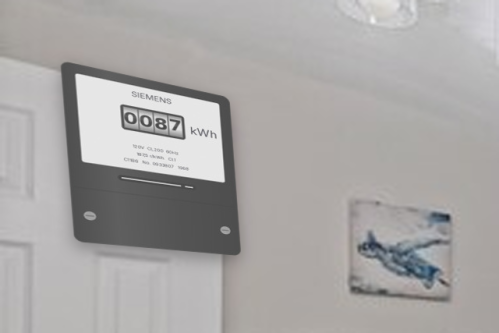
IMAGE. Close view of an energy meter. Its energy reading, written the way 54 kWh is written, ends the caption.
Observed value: 87 kWh
